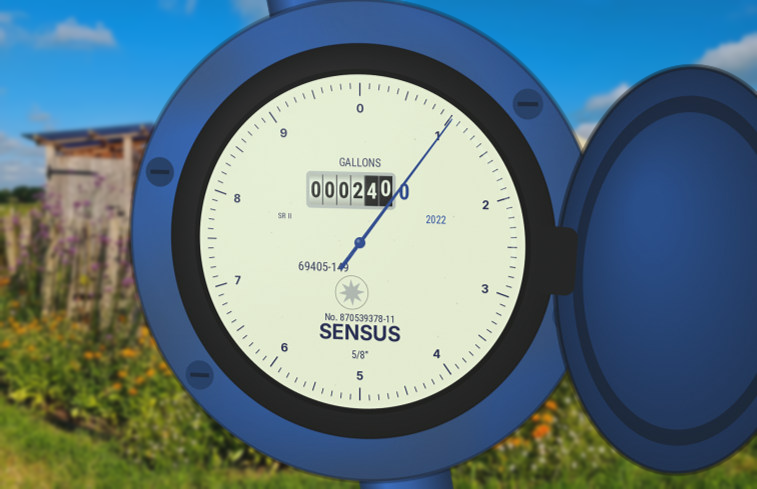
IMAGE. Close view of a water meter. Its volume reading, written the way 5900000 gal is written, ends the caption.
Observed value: 2401.0 gal
